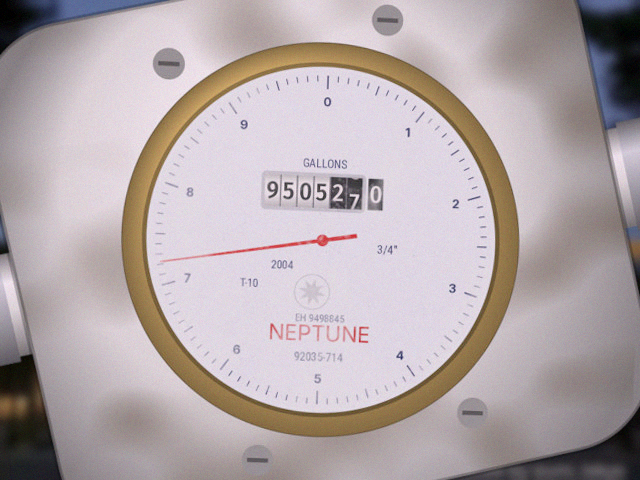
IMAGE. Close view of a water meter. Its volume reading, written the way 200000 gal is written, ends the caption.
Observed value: 9505267.2 gal
